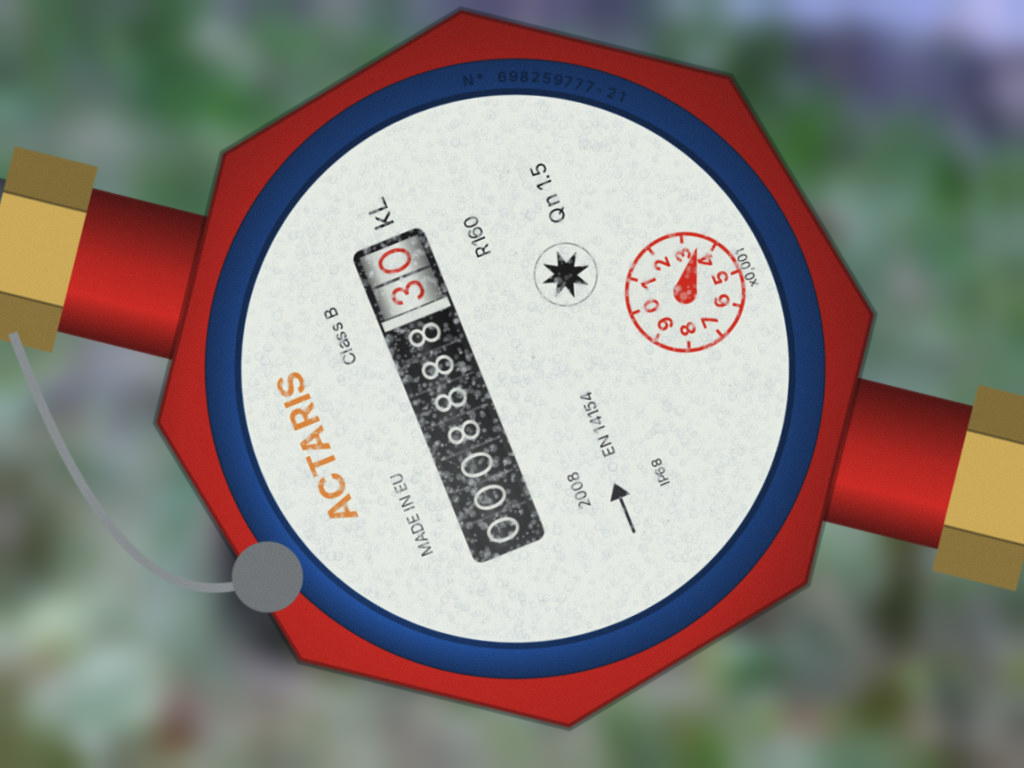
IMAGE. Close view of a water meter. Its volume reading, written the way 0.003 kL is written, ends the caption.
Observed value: 8888.303 kL
